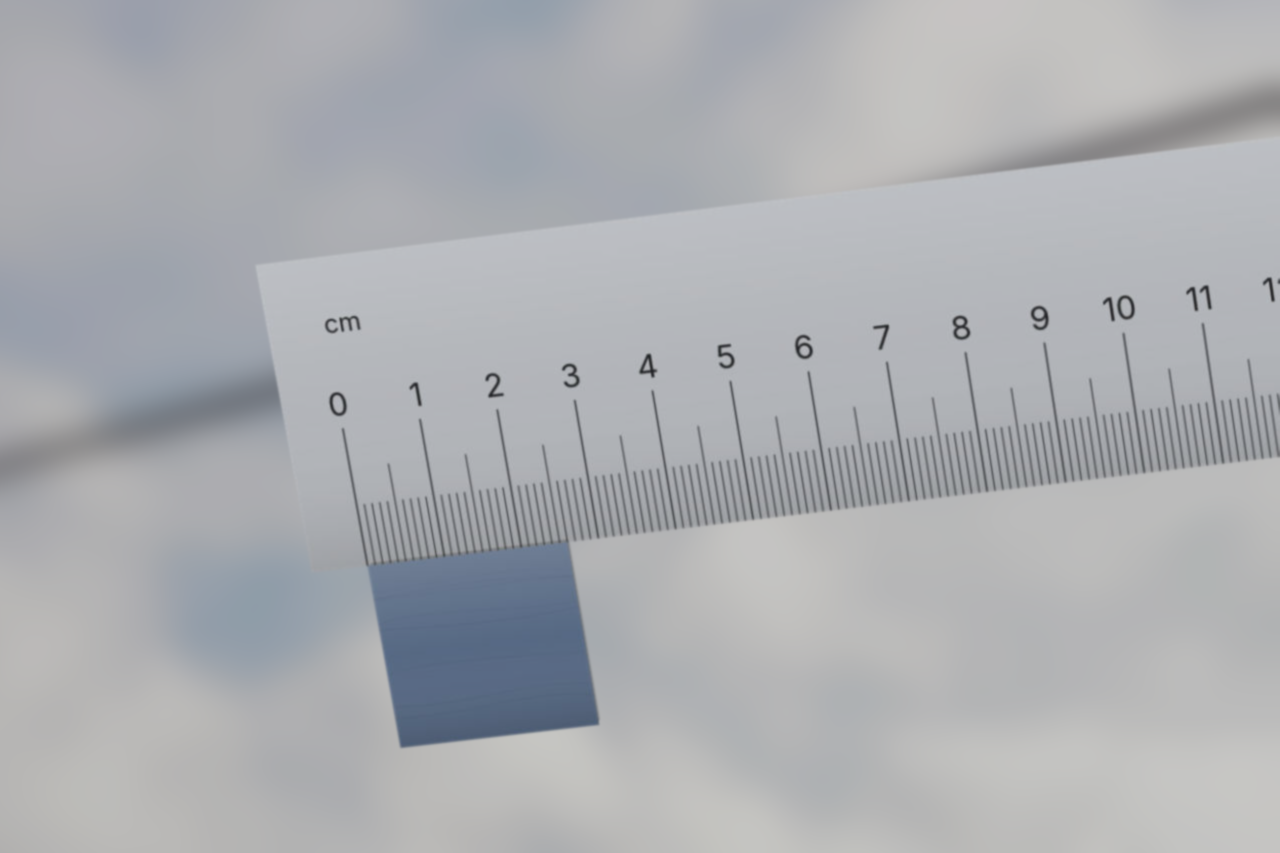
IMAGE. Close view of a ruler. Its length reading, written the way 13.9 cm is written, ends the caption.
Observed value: 2.6 cm
